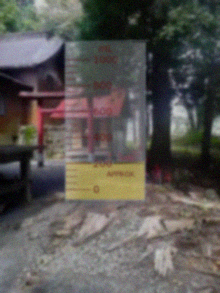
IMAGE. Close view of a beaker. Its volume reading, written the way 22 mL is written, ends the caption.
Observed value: 200 mL
